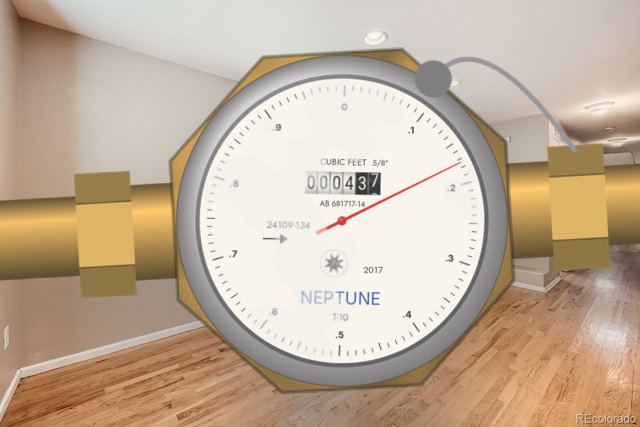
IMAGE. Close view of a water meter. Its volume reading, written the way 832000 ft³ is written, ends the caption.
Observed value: 437.17 ft³
